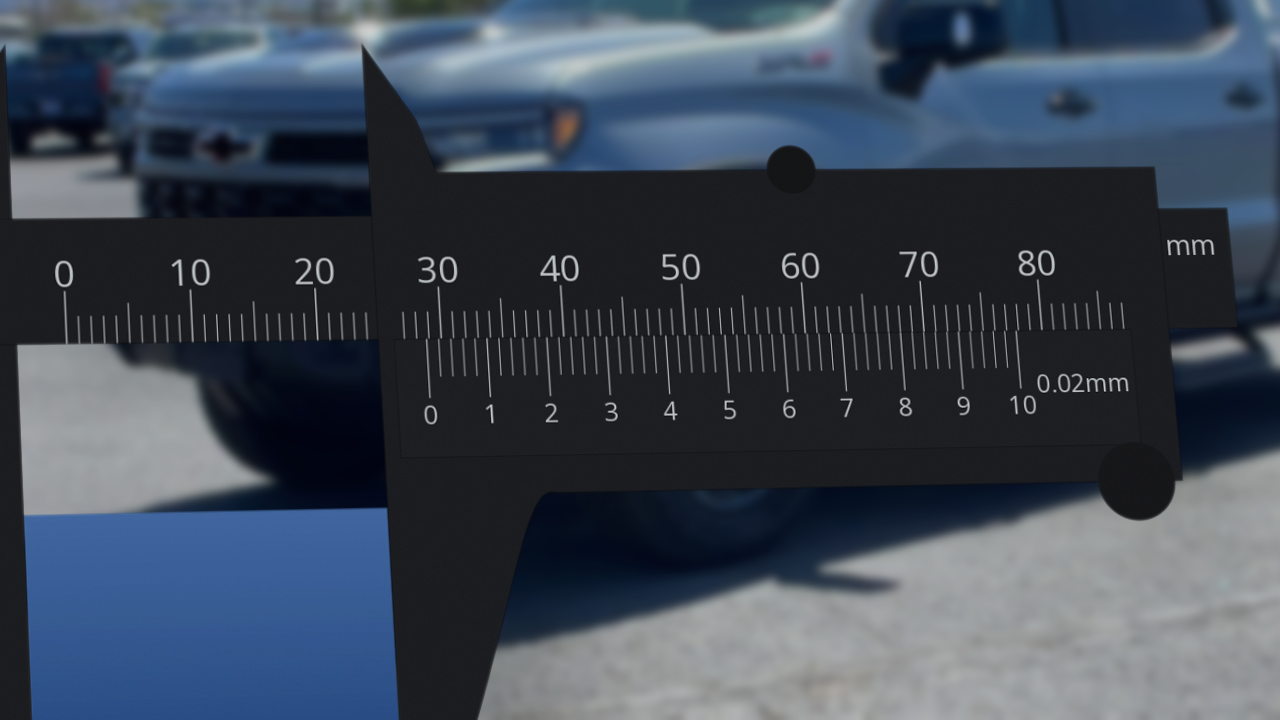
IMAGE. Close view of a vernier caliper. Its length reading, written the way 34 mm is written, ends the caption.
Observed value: 28.8 mm
